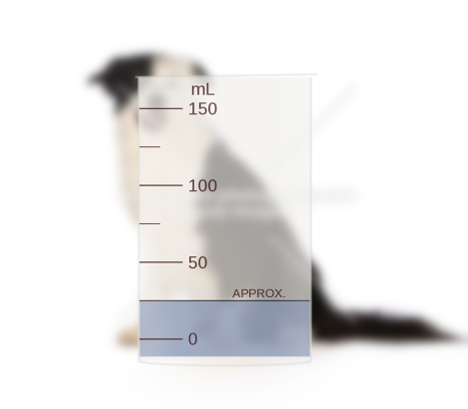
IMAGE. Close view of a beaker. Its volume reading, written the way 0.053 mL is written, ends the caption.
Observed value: 25 mL
